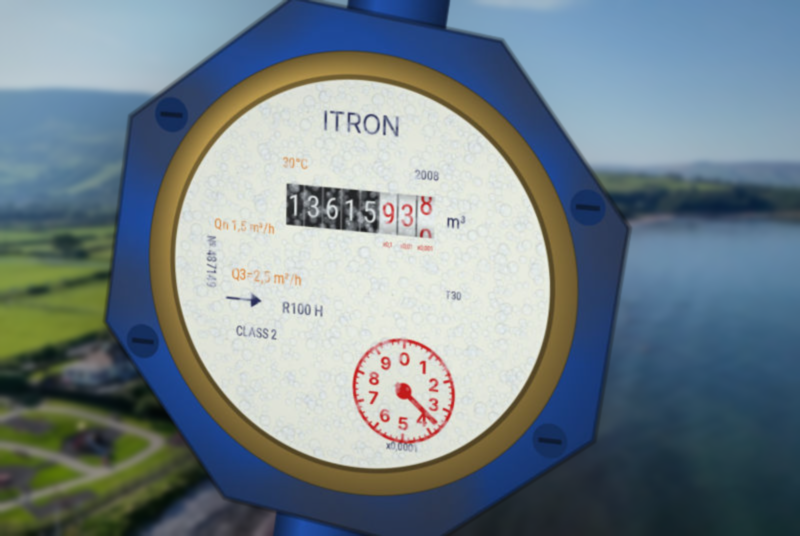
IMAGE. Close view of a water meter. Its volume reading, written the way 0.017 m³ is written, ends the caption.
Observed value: 13615.9383 m³
